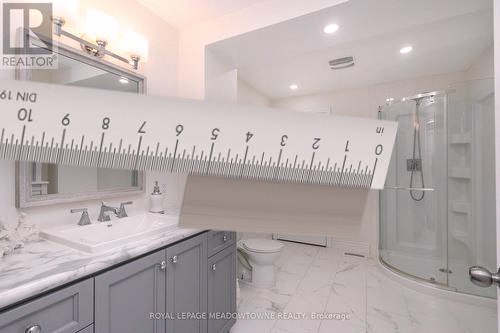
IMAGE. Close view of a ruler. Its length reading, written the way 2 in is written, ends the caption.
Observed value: 5.5 in
